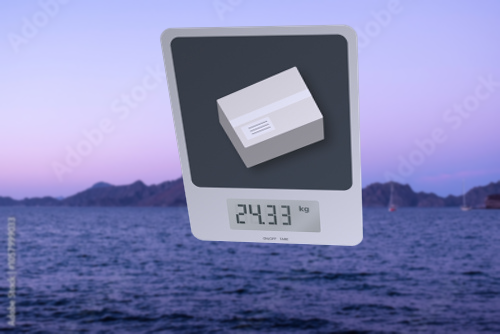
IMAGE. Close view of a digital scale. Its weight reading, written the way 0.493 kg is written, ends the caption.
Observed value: 24.33 kg
